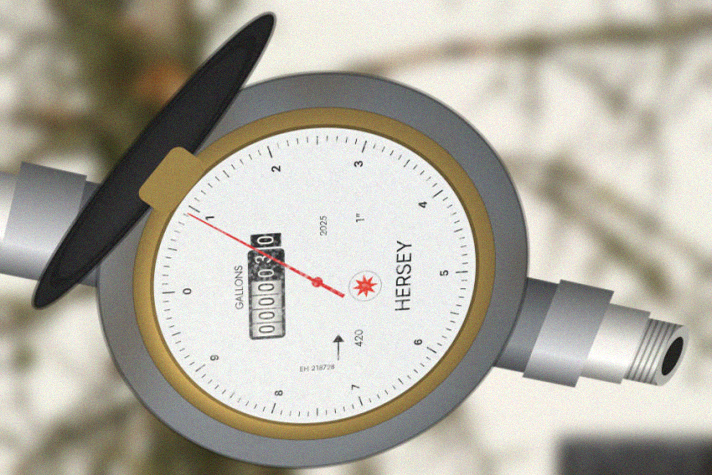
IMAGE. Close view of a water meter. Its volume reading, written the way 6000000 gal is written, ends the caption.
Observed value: 30.9 gal
